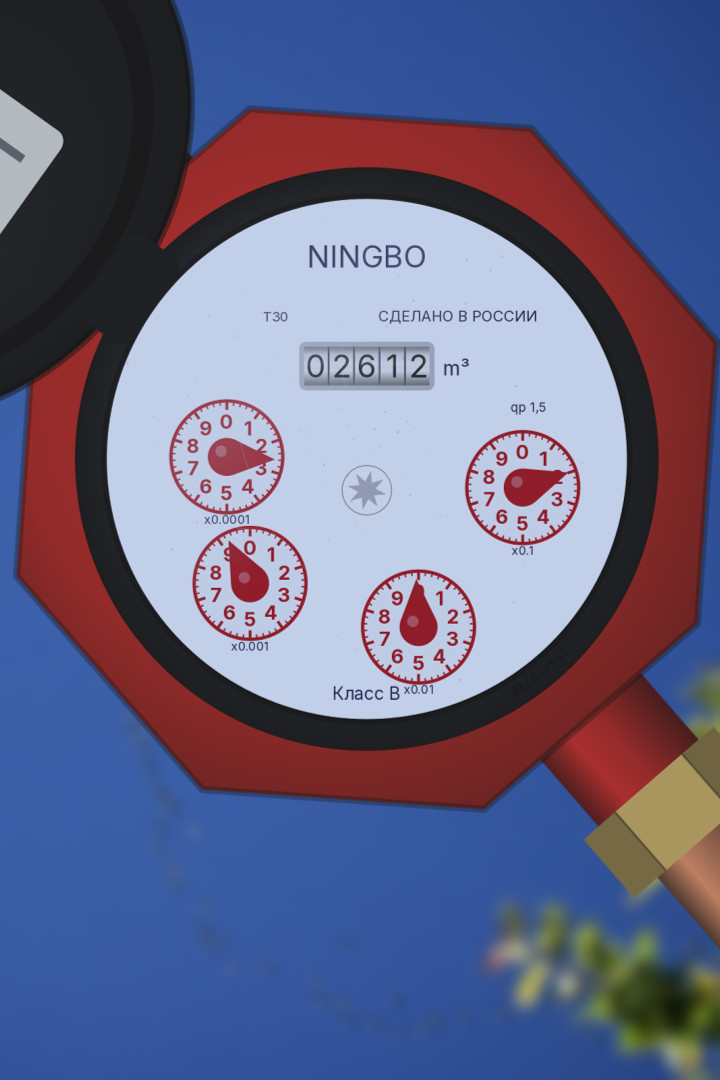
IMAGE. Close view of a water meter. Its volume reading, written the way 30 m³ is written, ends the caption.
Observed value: 2612.1992 m³
